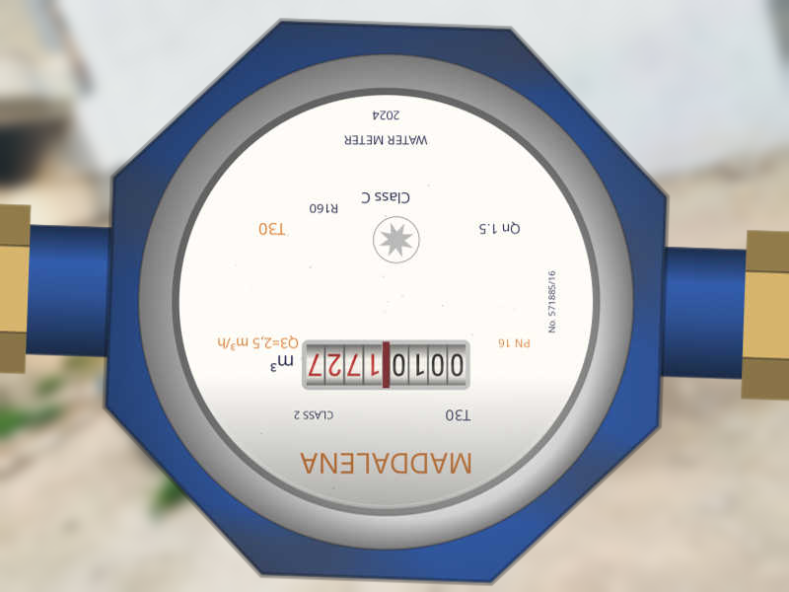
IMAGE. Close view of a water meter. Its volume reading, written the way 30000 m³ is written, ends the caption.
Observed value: 10.1727 m³
